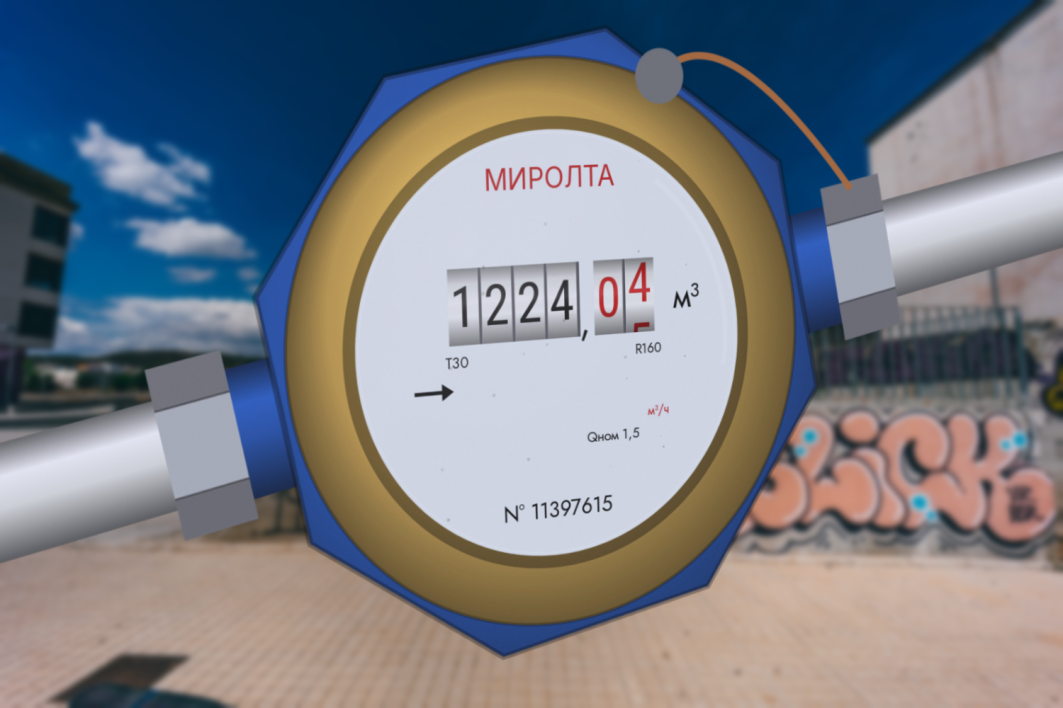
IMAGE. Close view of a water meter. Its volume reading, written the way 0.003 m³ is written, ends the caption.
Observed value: 1224.04 m³
